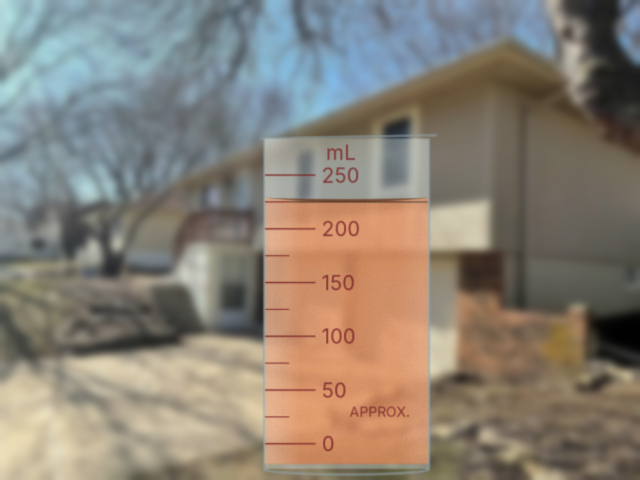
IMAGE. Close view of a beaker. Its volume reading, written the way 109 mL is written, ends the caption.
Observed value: 225 mL
